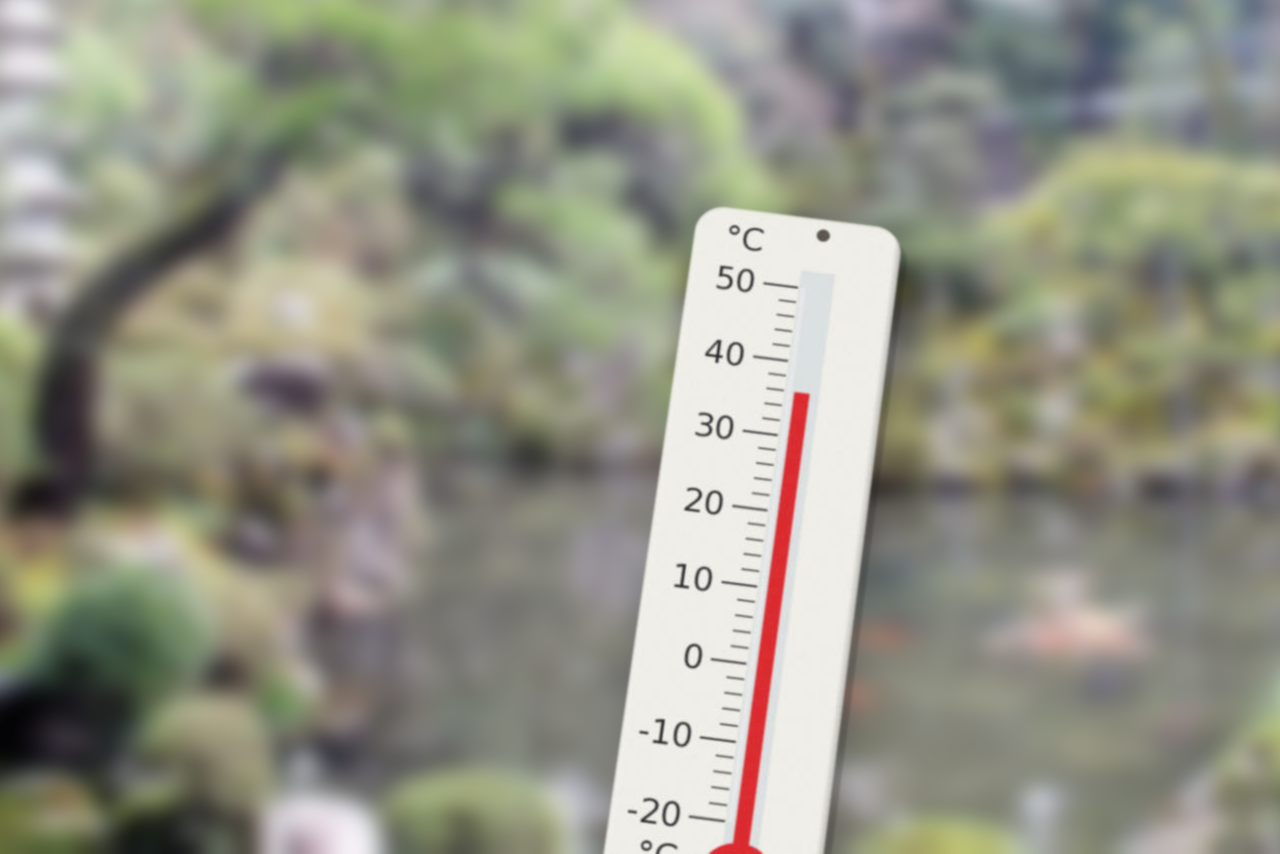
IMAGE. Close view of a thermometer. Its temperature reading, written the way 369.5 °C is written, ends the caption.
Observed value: 36 °C
